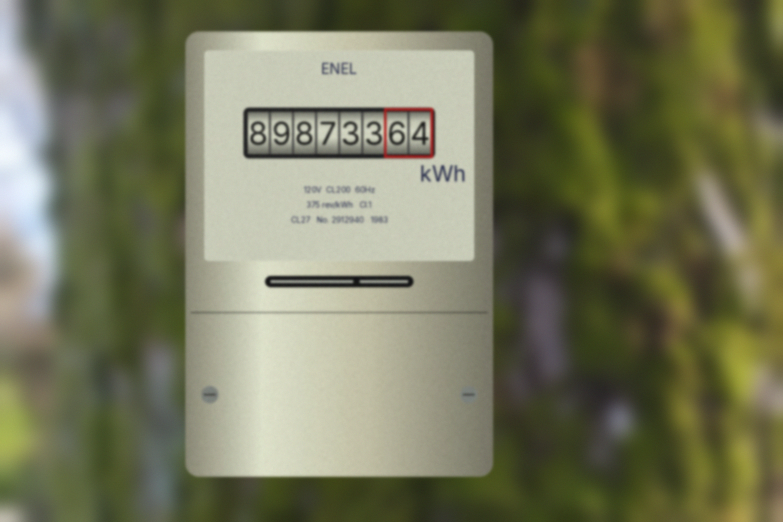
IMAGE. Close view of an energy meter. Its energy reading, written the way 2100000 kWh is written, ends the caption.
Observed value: 898733.64 kWh
